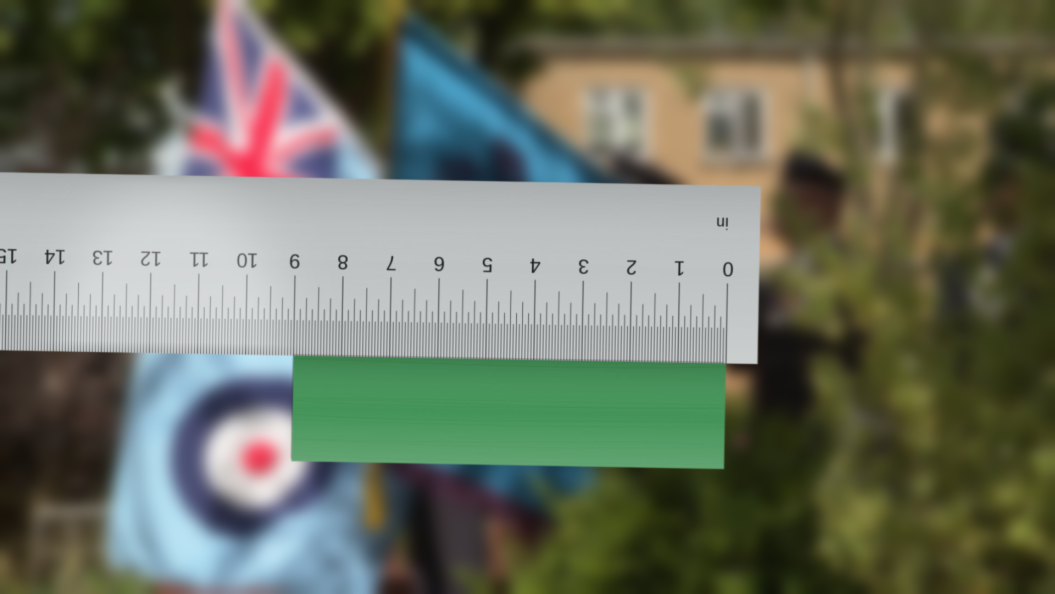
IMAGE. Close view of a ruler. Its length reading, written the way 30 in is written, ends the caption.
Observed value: 9 in
